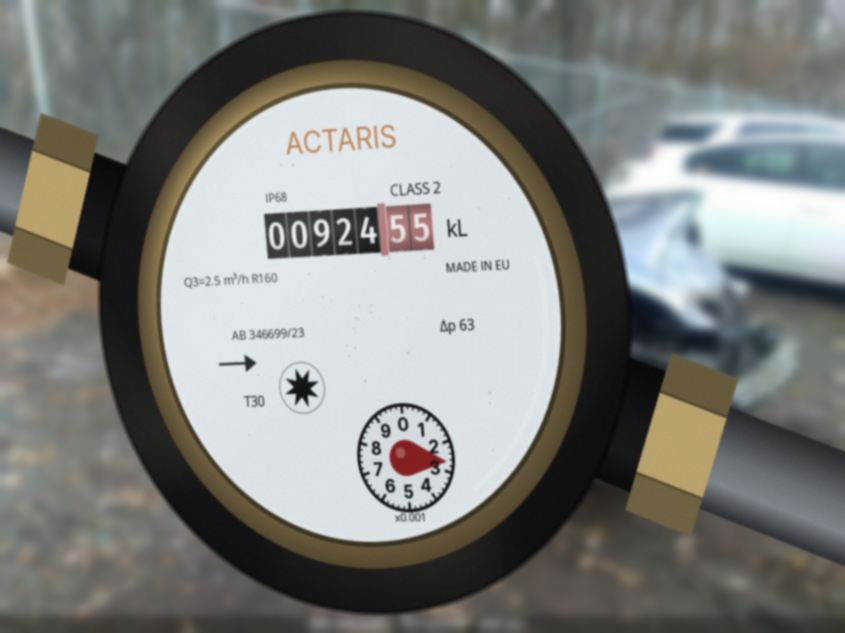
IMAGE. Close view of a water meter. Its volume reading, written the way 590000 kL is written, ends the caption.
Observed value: 924.552 kL
